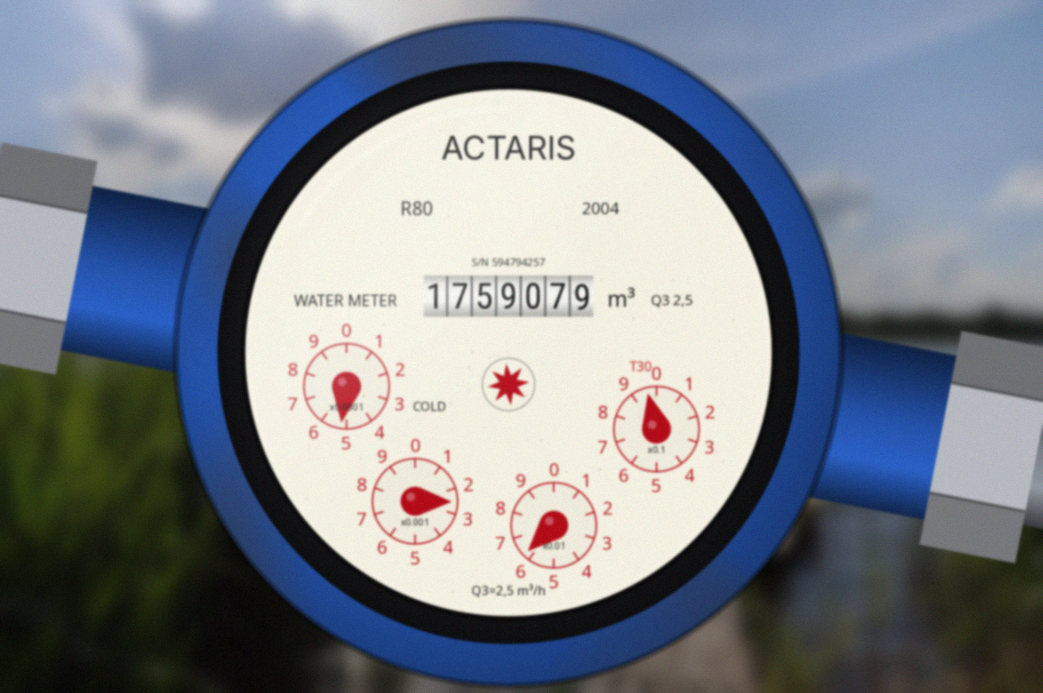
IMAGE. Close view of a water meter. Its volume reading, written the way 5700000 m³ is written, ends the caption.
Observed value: 1759078.9625 m³
